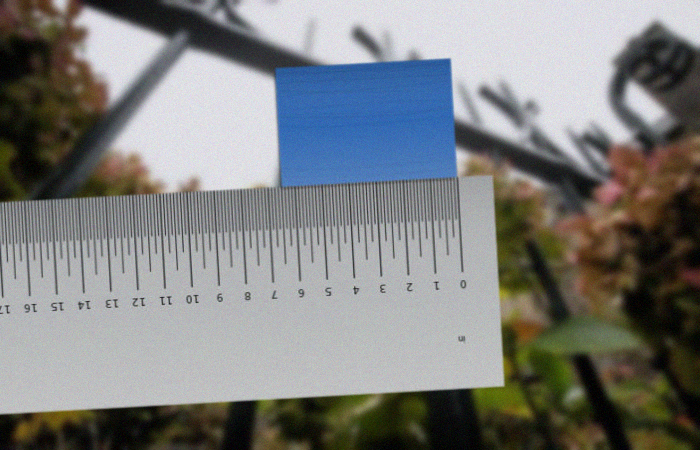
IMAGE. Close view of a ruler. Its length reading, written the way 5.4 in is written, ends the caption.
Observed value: 6.5 in
